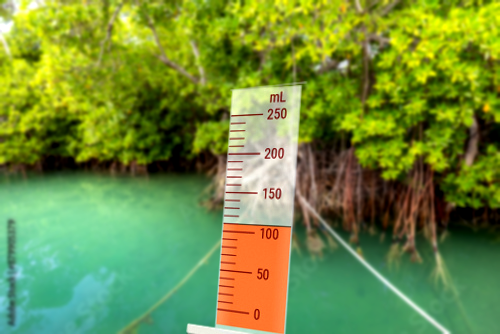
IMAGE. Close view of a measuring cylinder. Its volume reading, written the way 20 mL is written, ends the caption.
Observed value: 110 mL
